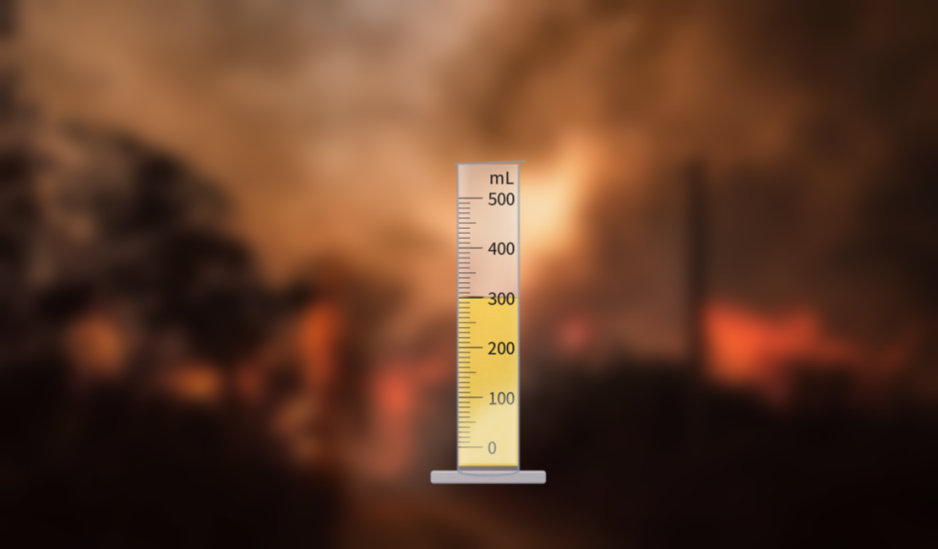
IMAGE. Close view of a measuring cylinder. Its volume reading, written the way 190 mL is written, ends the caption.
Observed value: 300 mL
